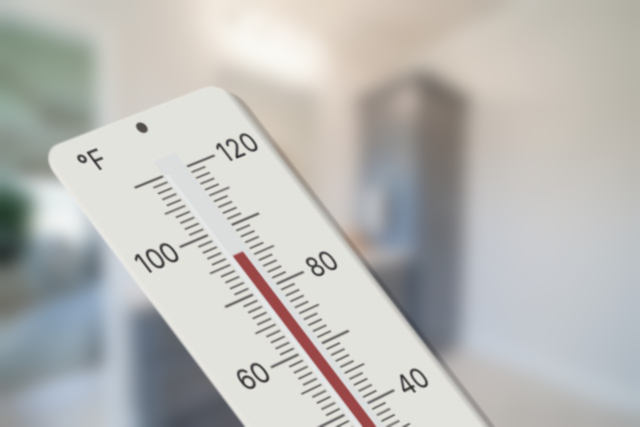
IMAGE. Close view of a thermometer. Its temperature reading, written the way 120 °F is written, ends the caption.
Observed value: 92 °F
